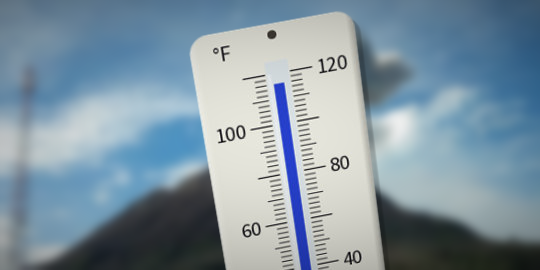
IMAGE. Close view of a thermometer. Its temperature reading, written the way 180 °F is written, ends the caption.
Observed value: 116 °F
